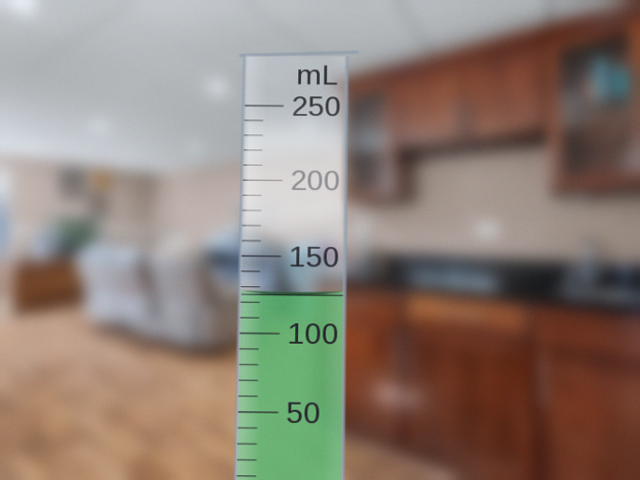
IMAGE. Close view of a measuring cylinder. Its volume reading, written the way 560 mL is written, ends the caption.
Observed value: 125 mL
